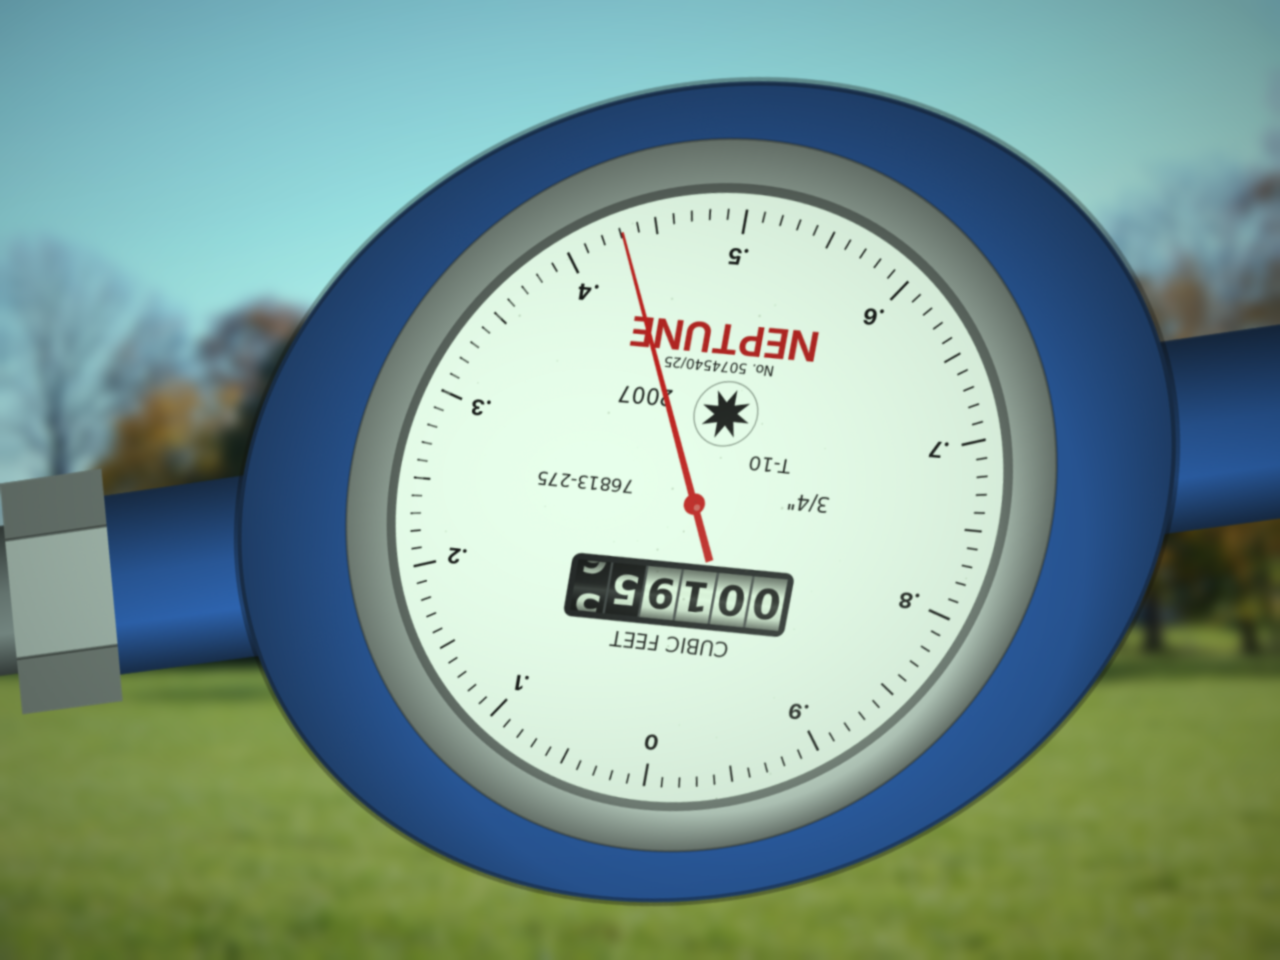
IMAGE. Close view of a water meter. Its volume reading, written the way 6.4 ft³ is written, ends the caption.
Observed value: 1955.43 ft³
